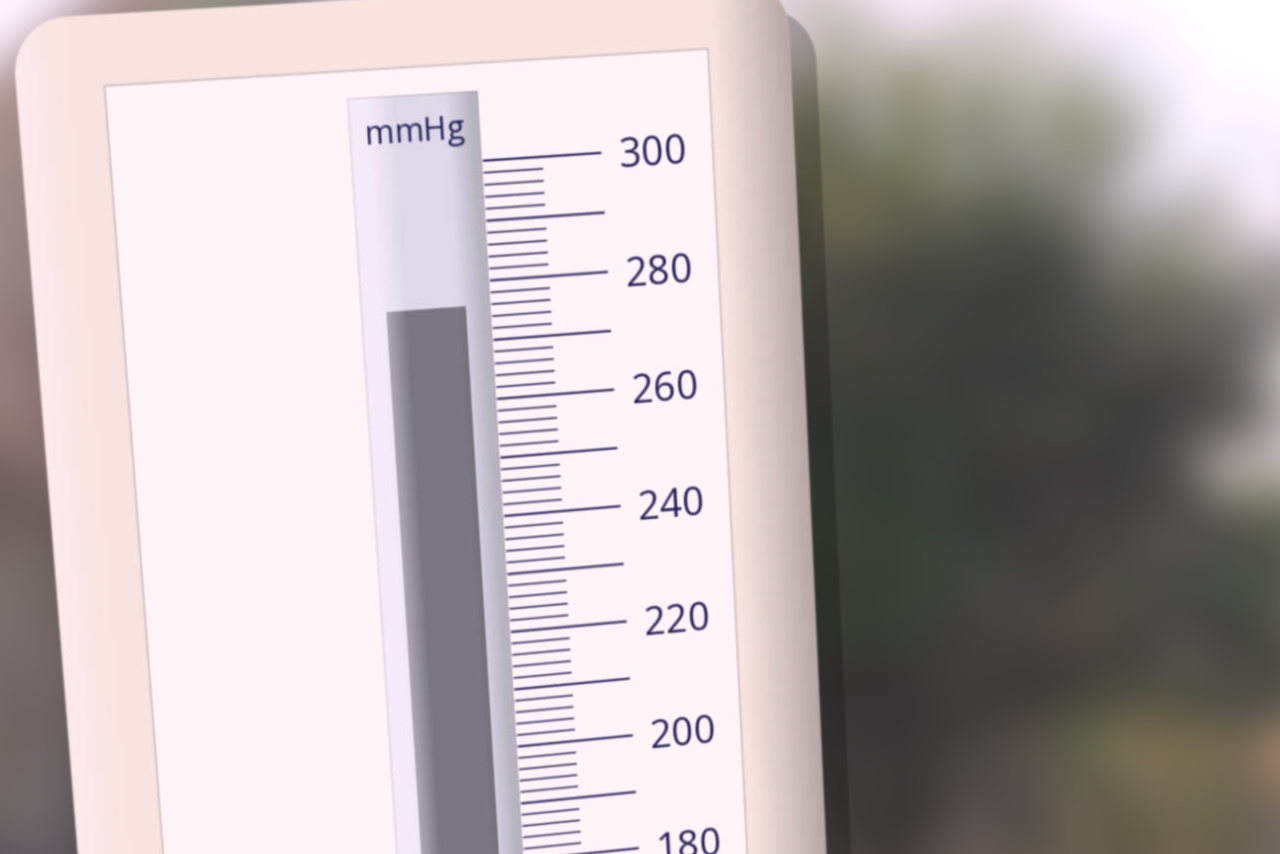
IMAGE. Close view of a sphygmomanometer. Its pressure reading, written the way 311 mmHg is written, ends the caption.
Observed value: 276 mmHg
